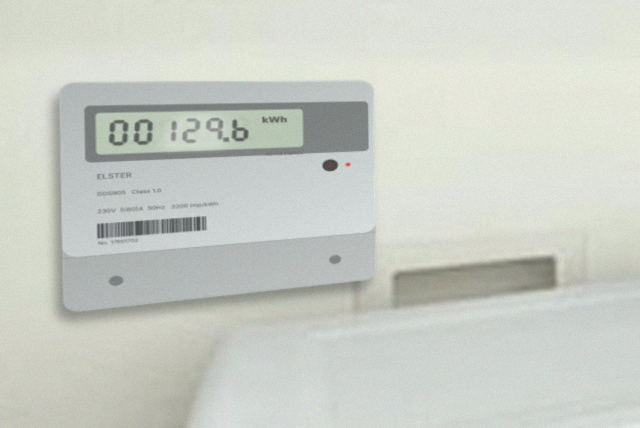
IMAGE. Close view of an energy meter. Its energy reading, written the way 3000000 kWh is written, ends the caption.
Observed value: 129.6 kWh
